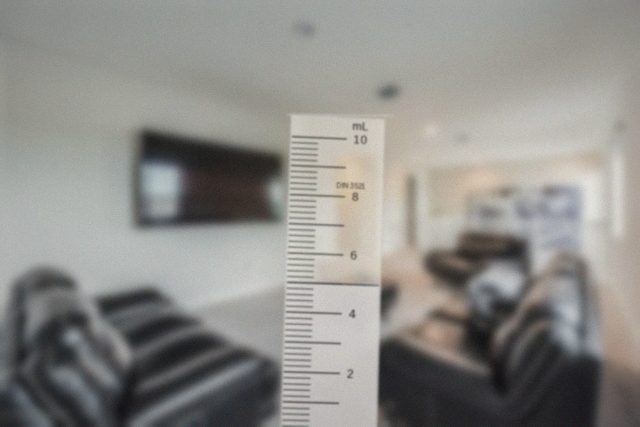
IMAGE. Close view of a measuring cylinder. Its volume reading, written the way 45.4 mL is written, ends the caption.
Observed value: 5 mL
